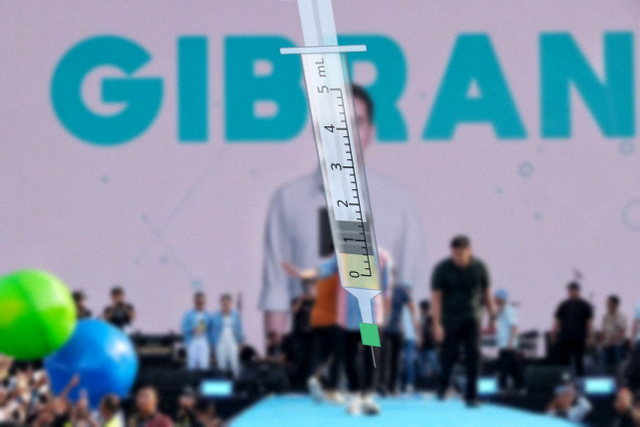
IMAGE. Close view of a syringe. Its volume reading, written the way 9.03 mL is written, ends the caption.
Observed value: 0.6 mL
